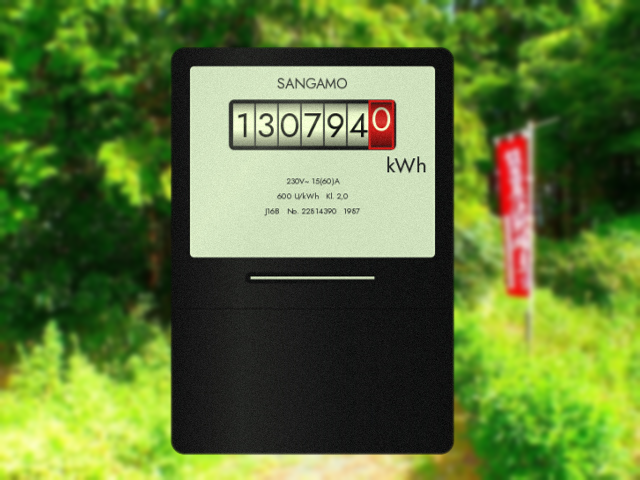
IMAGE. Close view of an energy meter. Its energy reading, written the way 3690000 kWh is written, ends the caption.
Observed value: 130794.0 kWh
